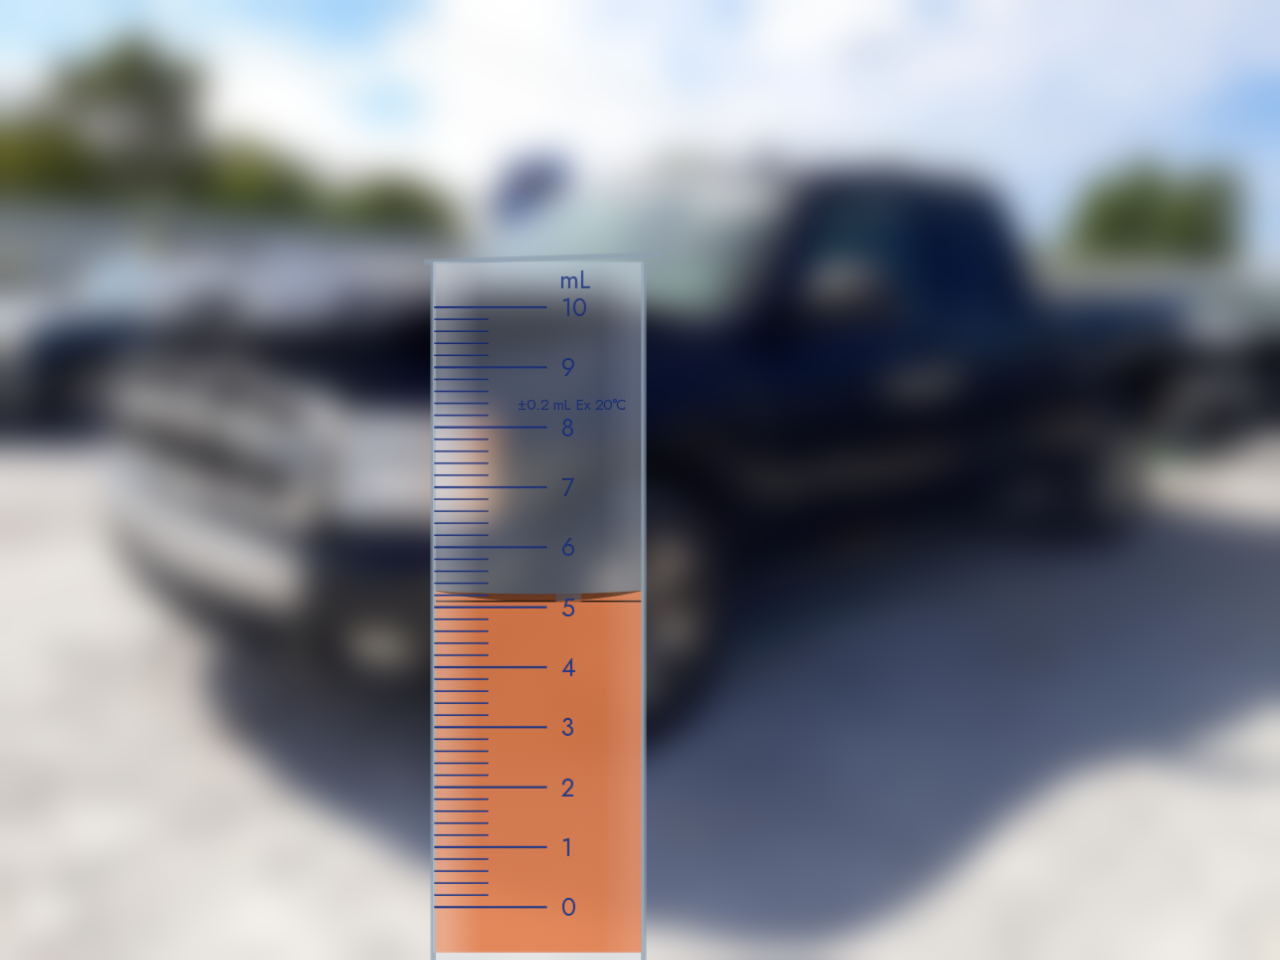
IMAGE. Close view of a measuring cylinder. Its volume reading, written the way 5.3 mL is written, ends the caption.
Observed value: 5.1 mL
